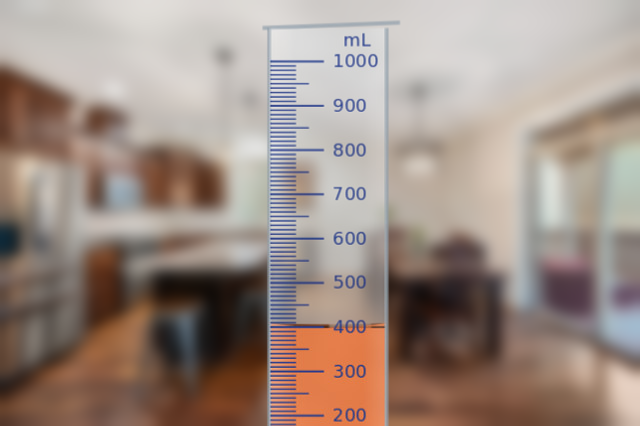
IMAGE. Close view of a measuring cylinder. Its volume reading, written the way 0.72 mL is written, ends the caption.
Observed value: 400 mL
